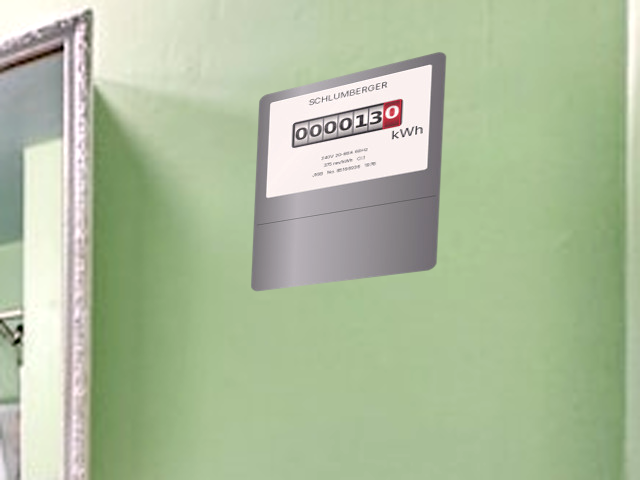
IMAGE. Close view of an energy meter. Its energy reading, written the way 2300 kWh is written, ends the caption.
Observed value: 13.0 kWh
